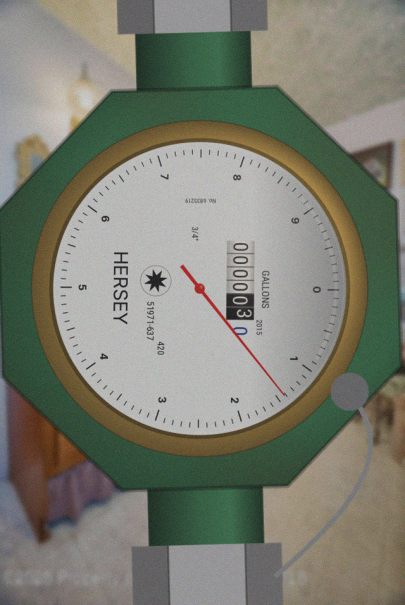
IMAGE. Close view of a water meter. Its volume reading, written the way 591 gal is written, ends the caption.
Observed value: 31.4 gal
